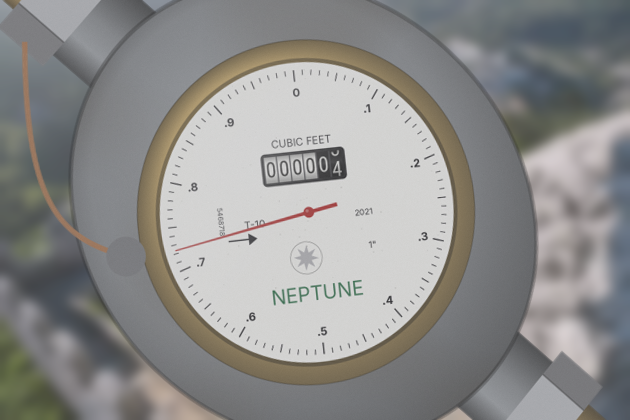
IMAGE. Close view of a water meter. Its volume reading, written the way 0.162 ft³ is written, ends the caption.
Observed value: 3.72 ft³
